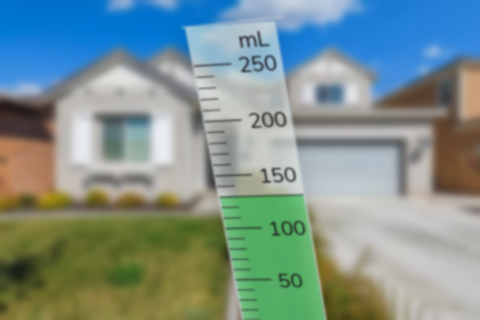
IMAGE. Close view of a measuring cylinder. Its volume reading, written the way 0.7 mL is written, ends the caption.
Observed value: 130 mL
